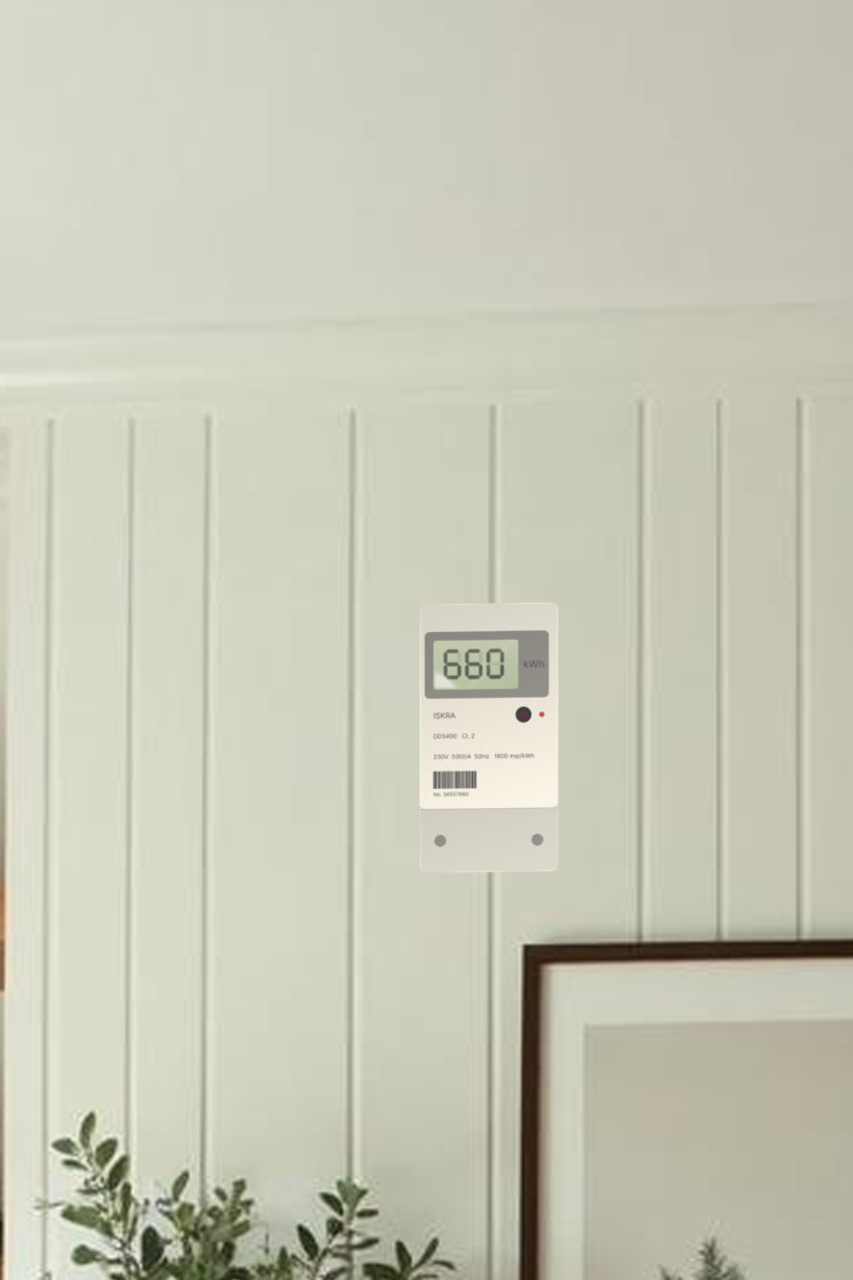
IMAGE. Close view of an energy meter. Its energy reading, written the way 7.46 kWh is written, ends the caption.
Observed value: 660 kWh
